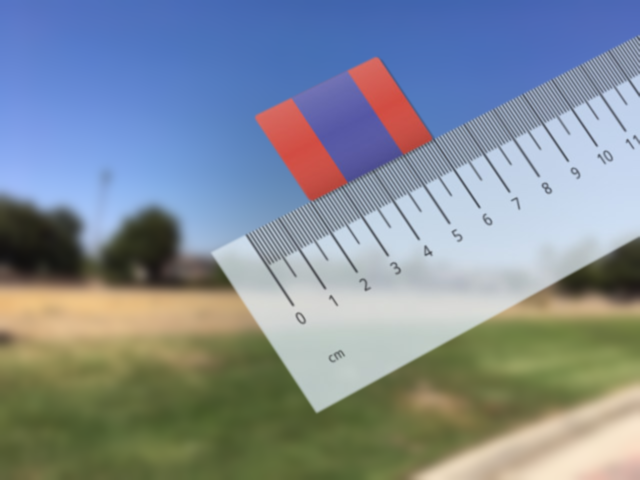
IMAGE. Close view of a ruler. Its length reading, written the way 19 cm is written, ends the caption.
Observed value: 4 cm
